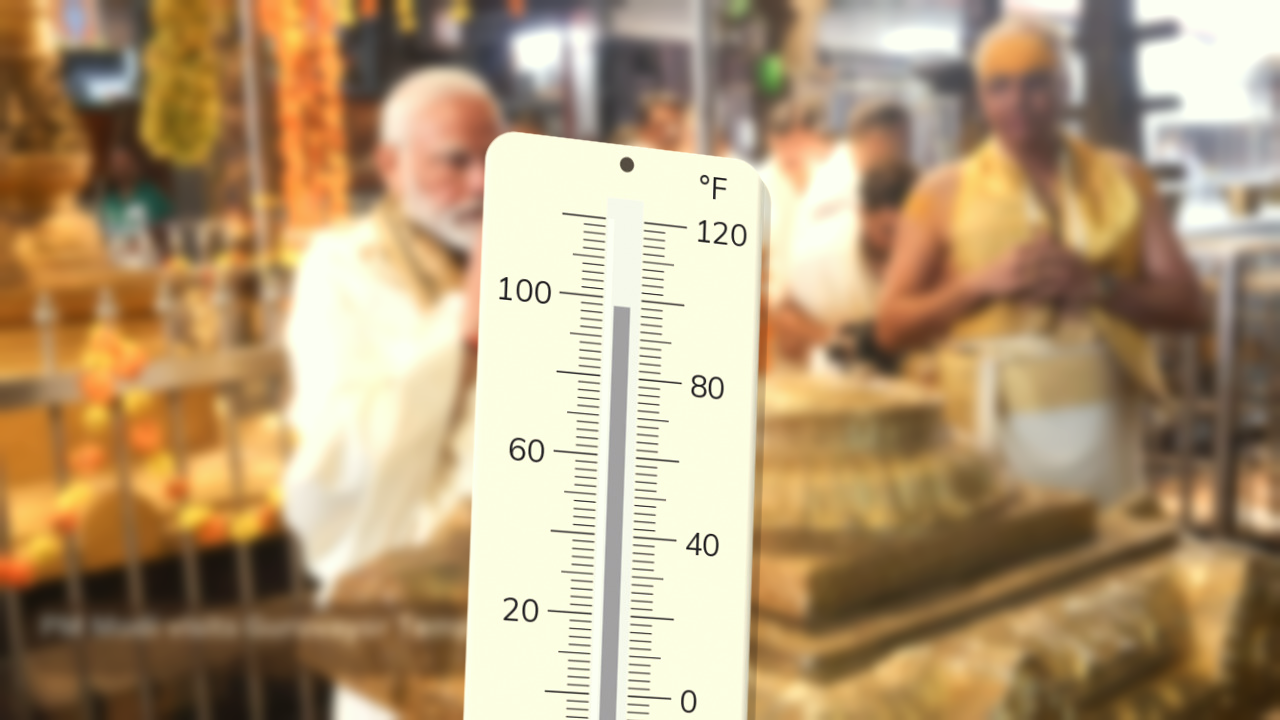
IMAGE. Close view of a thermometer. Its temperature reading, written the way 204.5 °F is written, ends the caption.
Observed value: 98 °F
